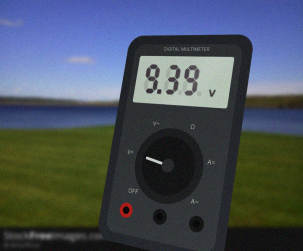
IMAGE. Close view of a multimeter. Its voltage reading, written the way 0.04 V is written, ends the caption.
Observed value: 9.39 V
